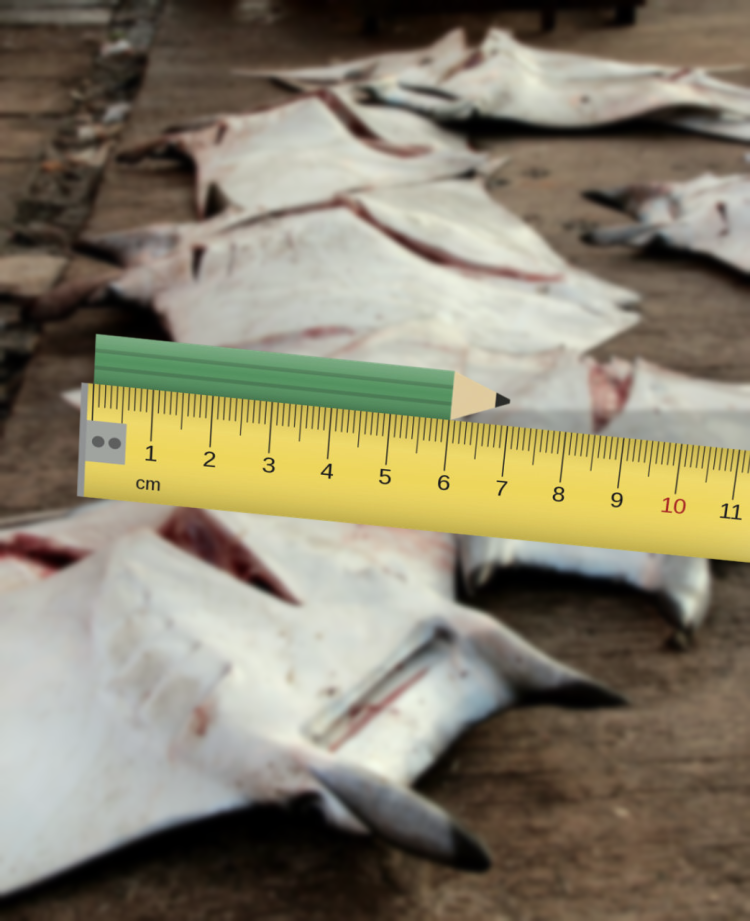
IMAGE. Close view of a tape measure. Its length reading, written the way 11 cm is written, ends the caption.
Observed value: 7 cm
